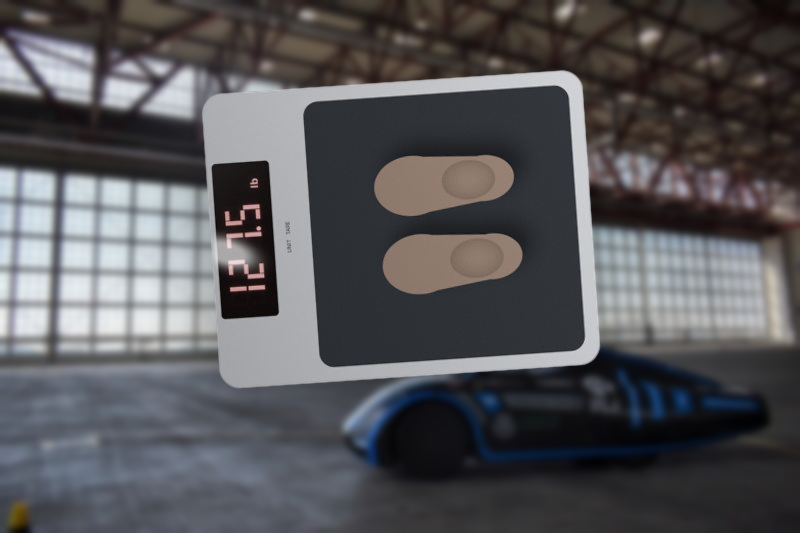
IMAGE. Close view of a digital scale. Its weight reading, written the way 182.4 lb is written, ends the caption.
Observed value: 127.5 lb
